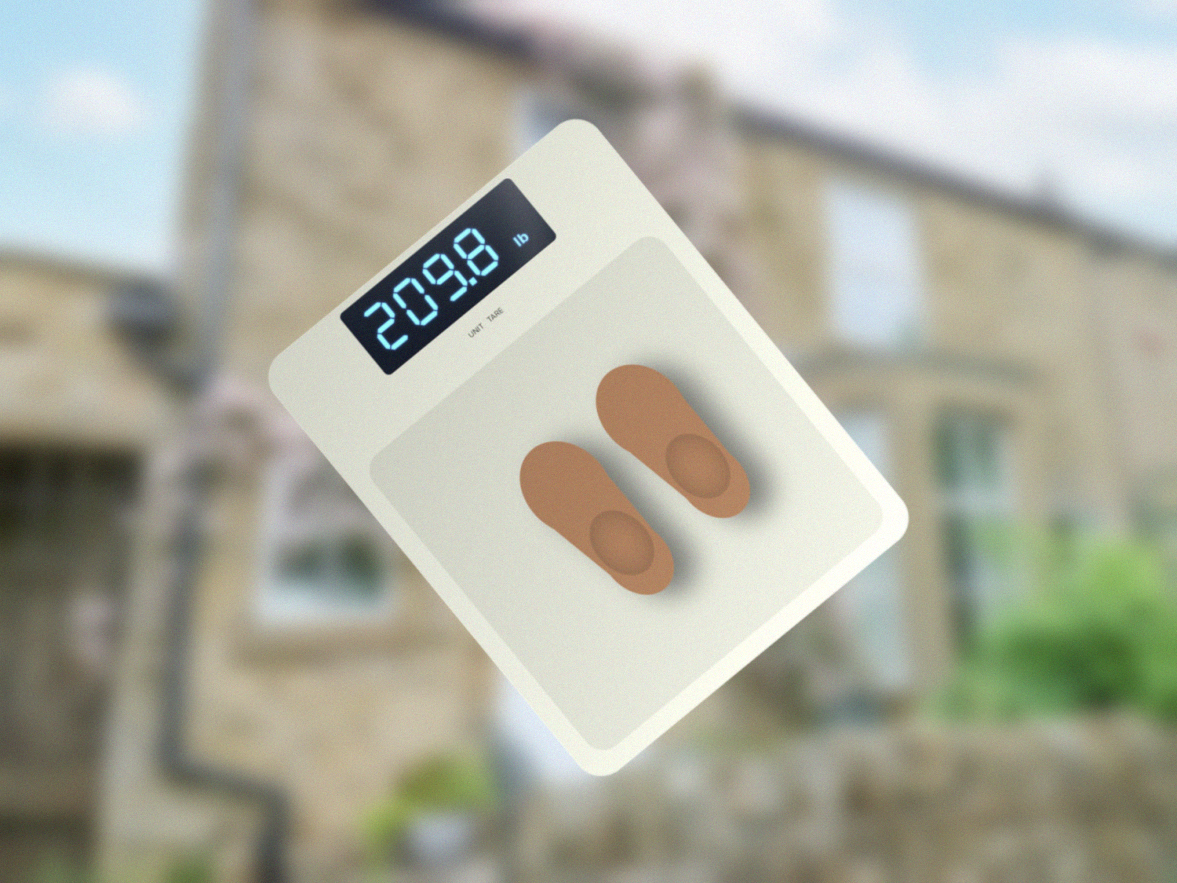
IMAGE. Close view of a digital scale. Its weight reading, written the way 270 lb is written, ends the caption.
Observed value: 209.8 lb
